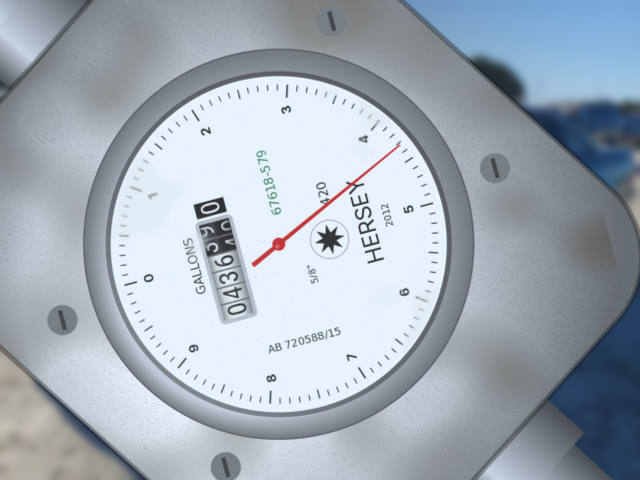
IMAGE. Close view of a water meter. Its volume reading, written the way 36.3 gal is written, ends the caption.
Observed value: 436394.3 gal
